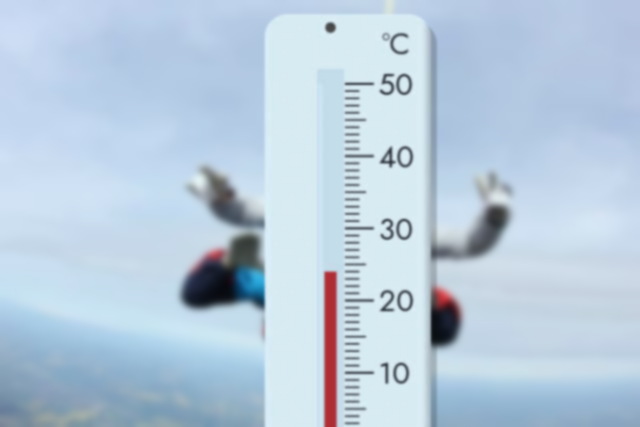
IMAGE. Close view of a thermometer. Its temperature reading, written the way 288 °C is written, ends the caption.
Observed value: 24 °C
